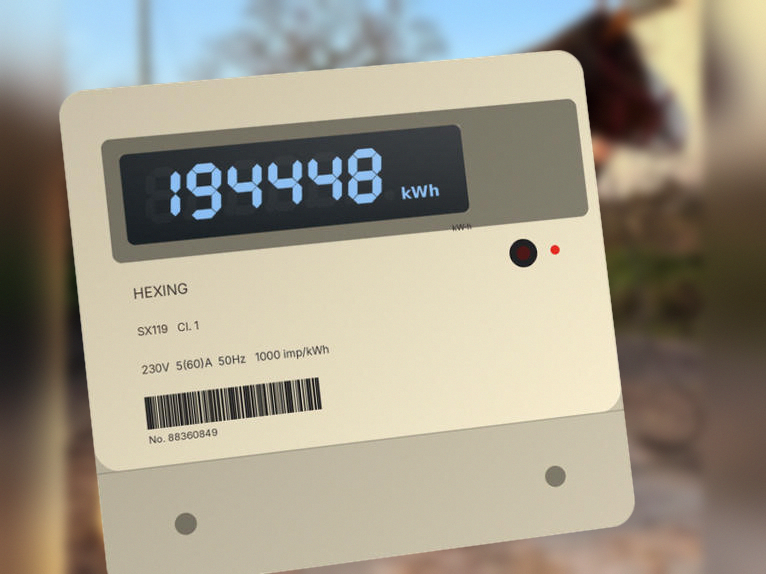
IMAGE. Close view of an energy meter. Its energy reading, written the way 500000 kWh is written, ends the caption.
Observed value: 194448 kWh
